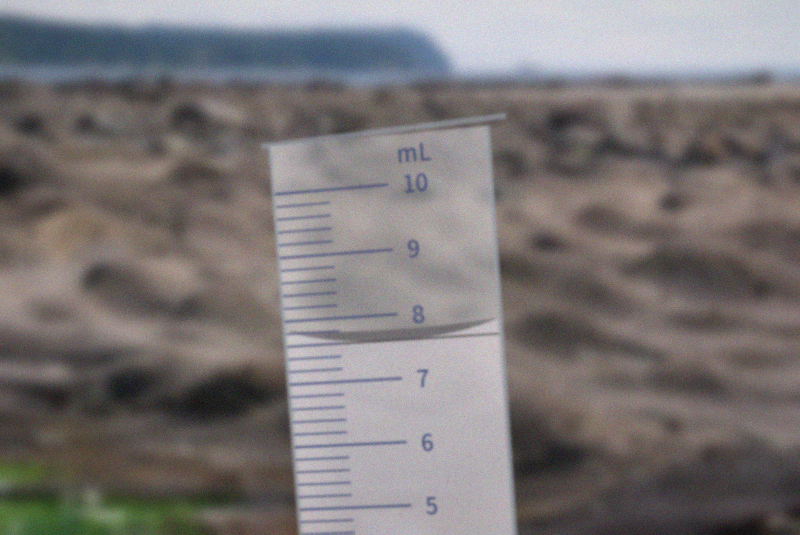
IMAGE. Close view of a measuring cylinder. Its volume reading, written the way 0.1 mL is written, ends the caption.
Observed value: 7.6 mL
